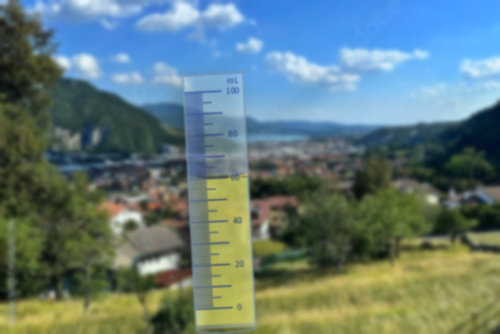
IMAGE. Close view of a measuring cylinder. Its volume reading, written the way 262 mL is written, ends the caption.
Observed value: 60 mL
